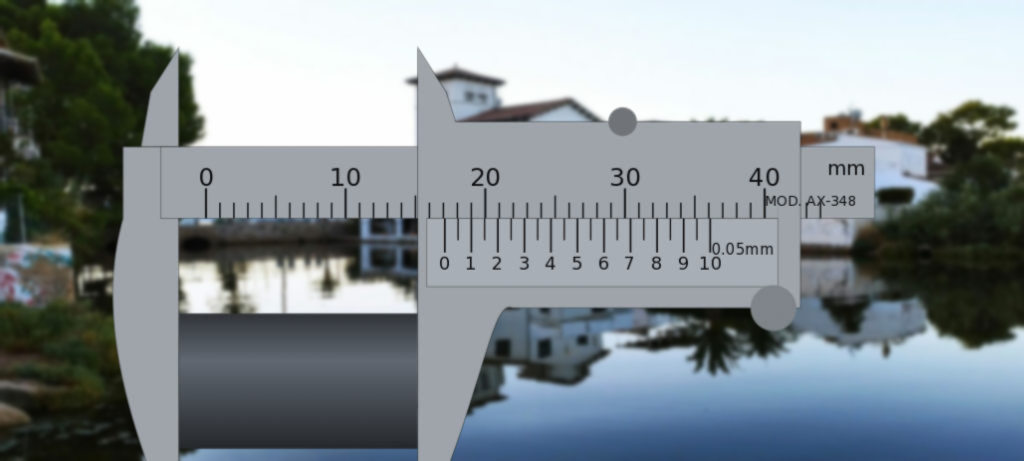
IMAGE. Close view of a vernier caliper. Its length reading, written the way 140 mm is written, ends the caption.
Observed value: 17.1 mm
